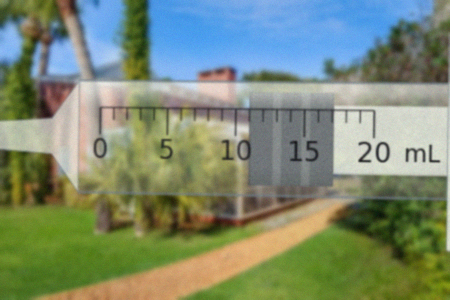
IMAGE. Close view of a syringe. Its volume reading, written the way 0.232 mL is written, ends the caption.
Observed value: 11 mL
